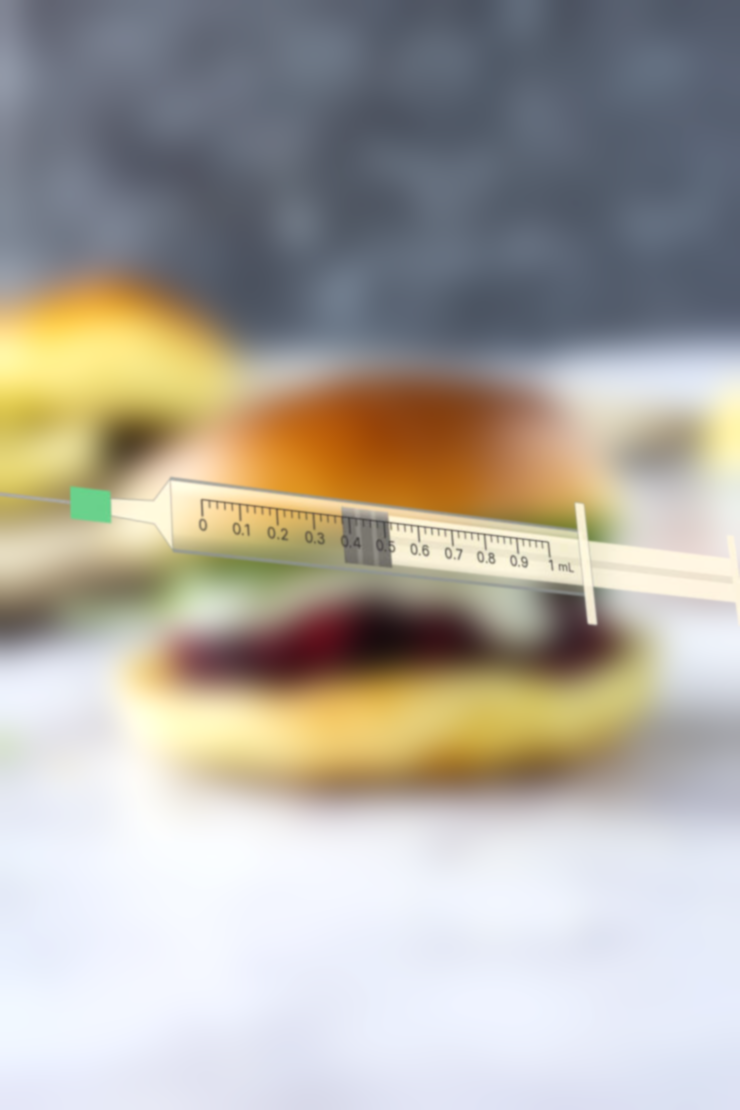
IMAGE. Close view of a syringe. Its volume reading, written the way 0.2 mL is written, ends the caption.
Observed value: 0.38 mL
